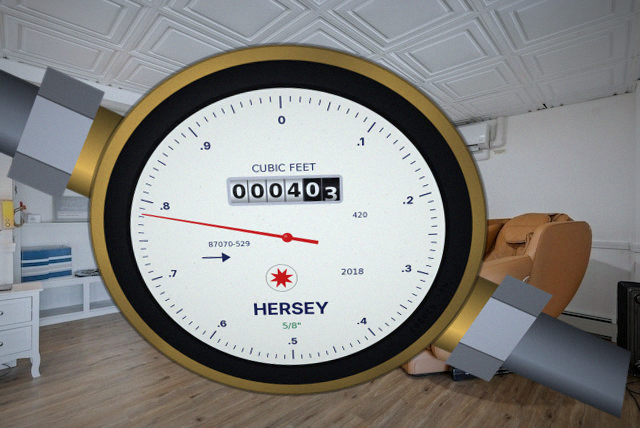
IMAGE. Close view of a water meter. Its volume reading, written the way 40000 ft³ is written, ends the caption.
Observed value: 402.78 ft³
